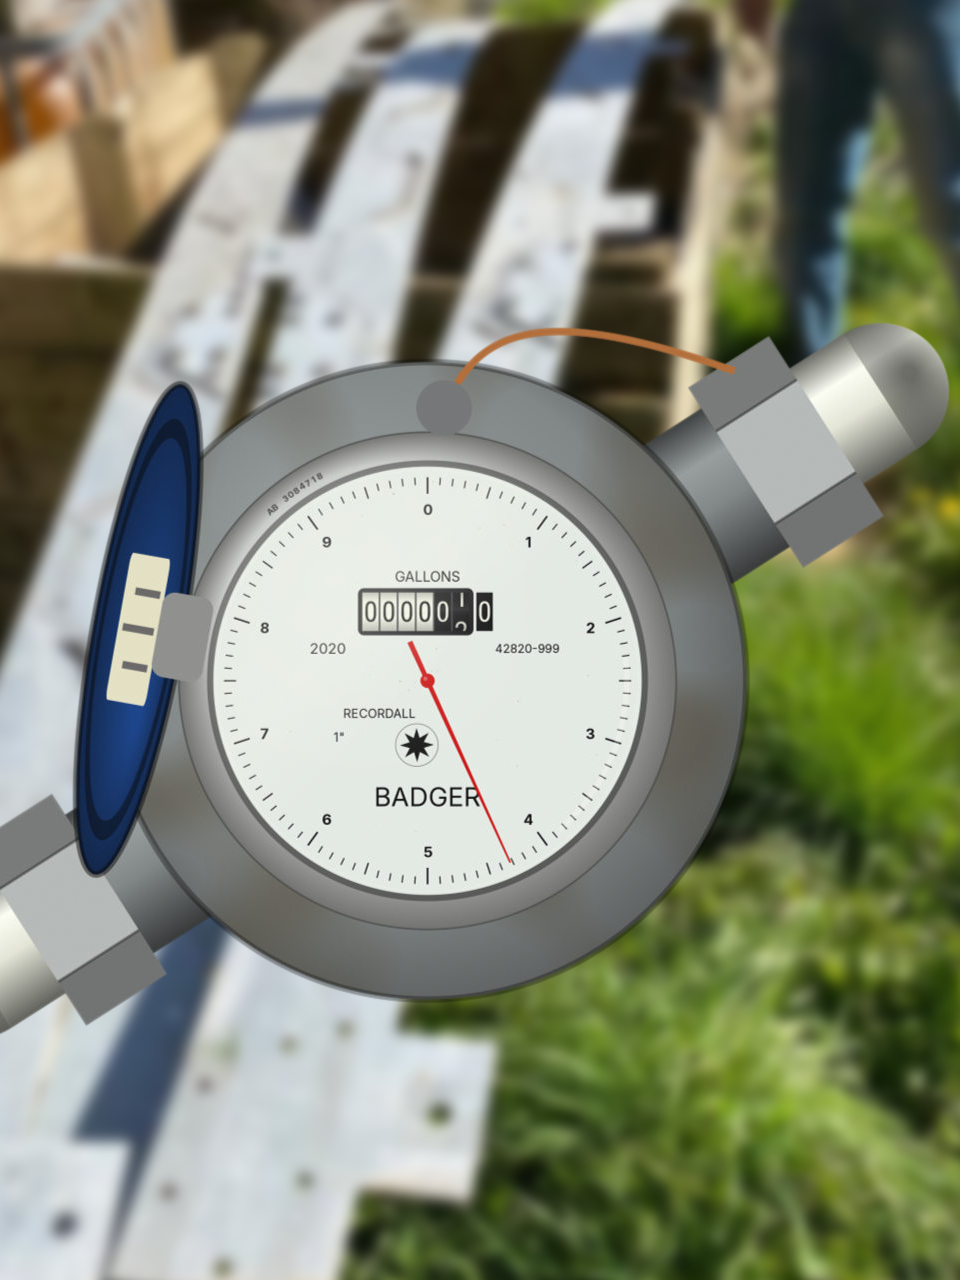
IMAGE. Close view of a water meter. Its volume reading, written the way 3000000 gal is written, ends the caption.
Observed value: 14.3 gal
